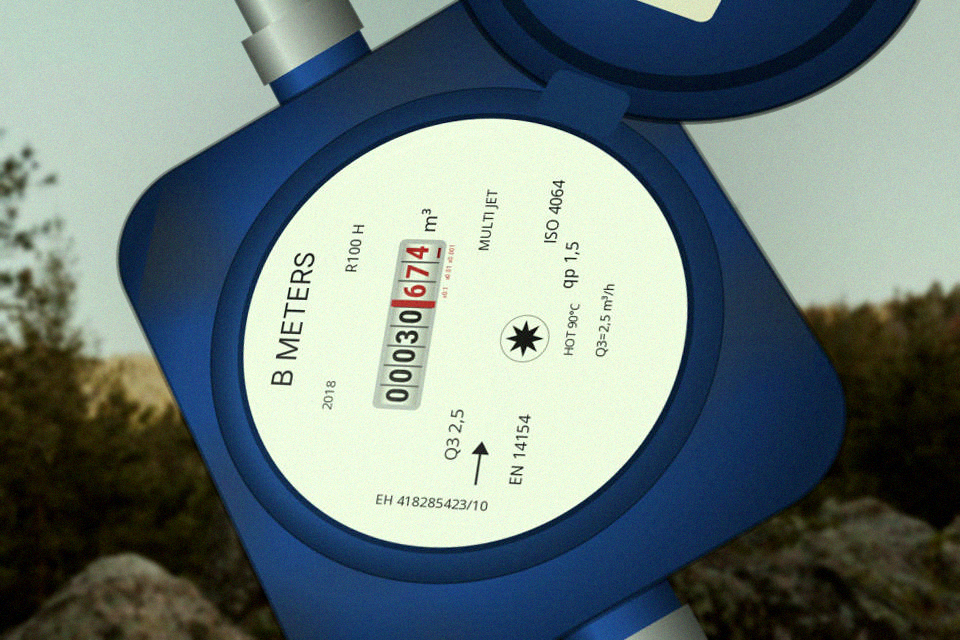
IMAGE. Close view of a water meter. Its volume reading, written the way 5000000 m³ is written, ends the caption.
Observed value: 30.674 m³
